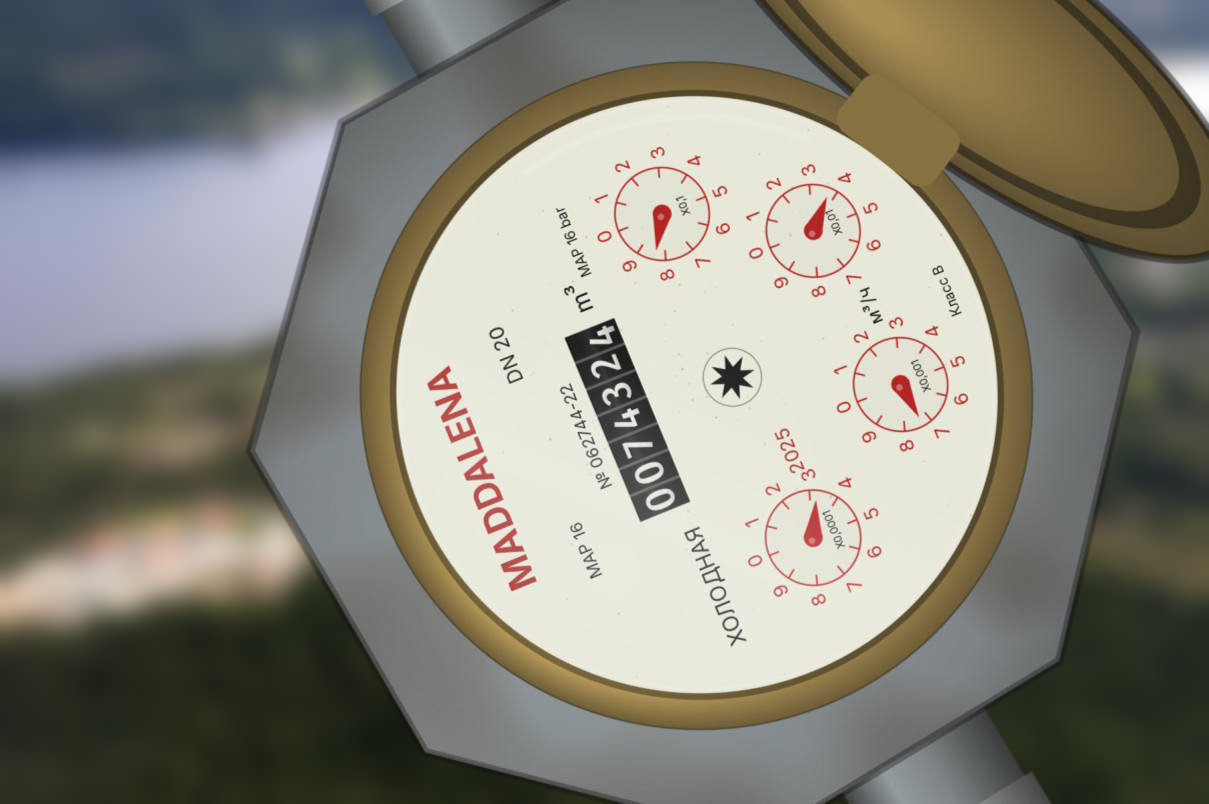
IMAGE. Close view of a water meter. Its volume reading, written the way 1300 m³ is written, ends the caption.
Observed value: 74323.8373 m³
